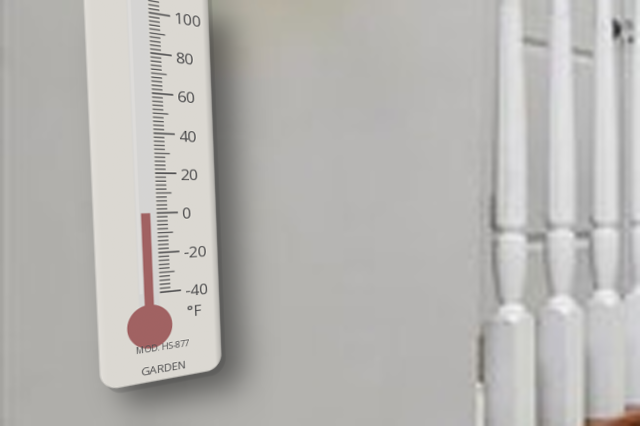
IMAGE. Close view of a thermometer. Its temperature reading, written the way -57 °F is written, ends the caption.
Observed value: 0 °F
